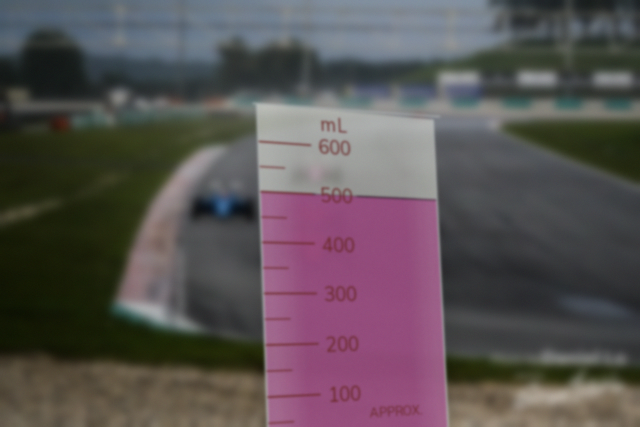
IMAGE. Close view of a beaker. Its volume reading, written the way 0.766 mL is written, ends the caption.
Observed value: 500 mL
